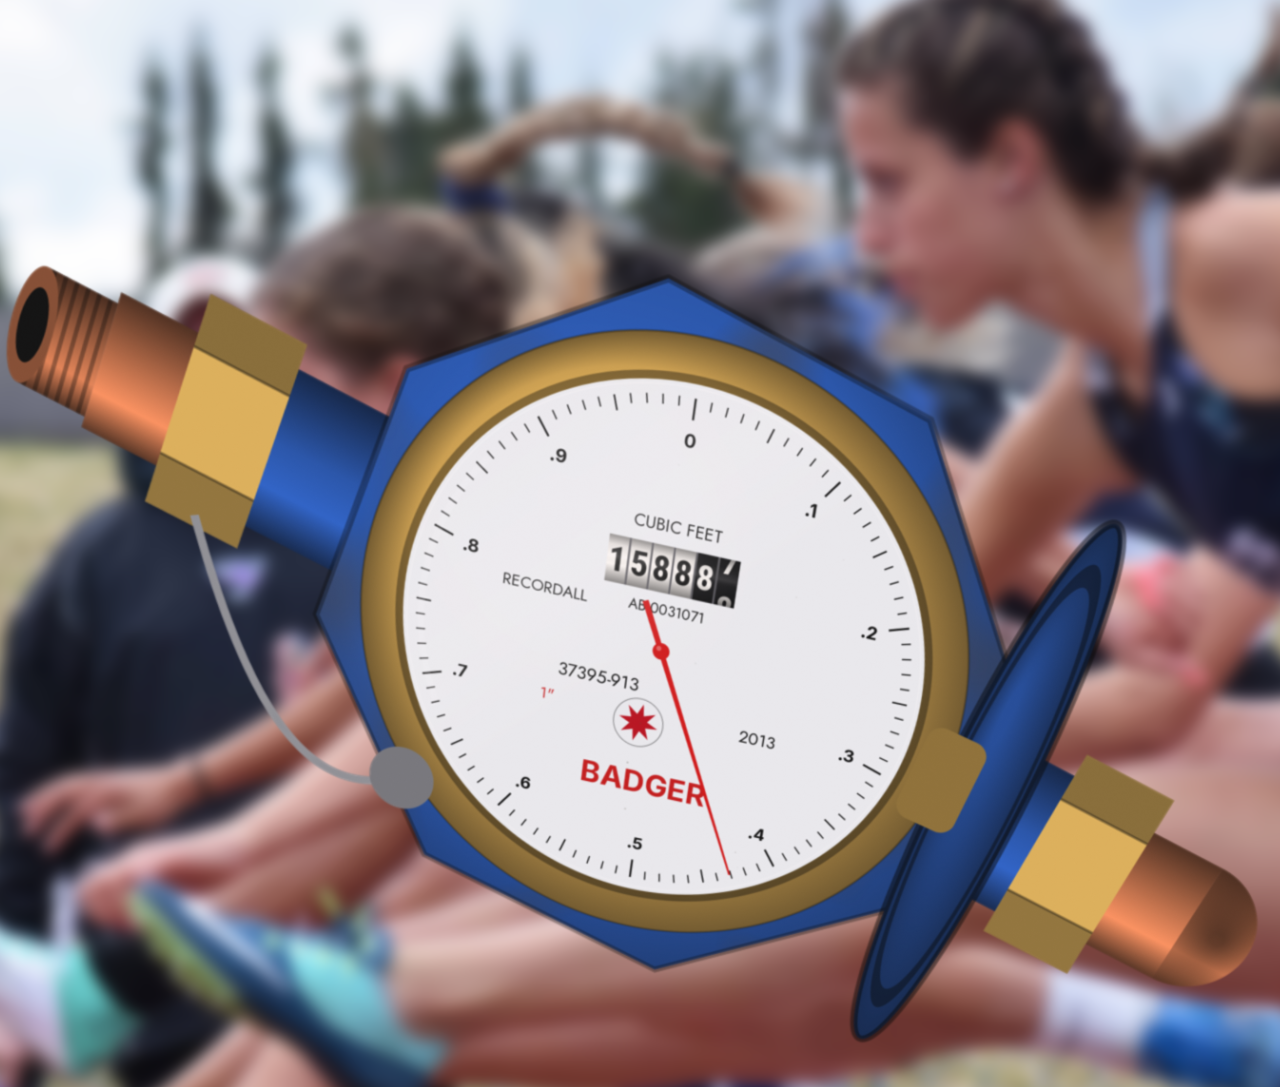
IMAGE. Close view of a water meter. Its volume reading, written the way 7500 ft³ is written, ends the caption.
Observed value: 158887.43 ft³
